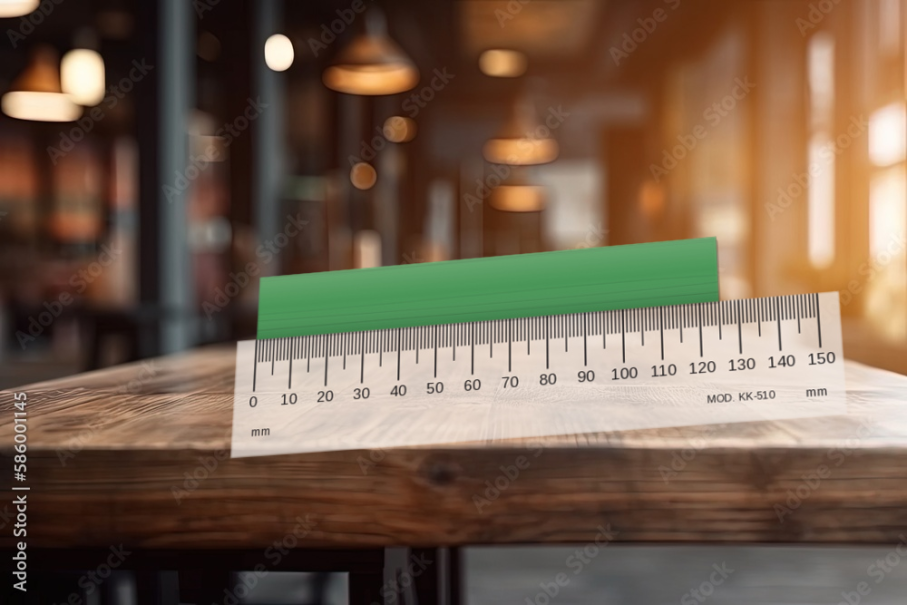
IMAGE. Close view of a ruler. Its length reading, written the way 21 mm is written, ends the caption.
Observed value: 125 mm
